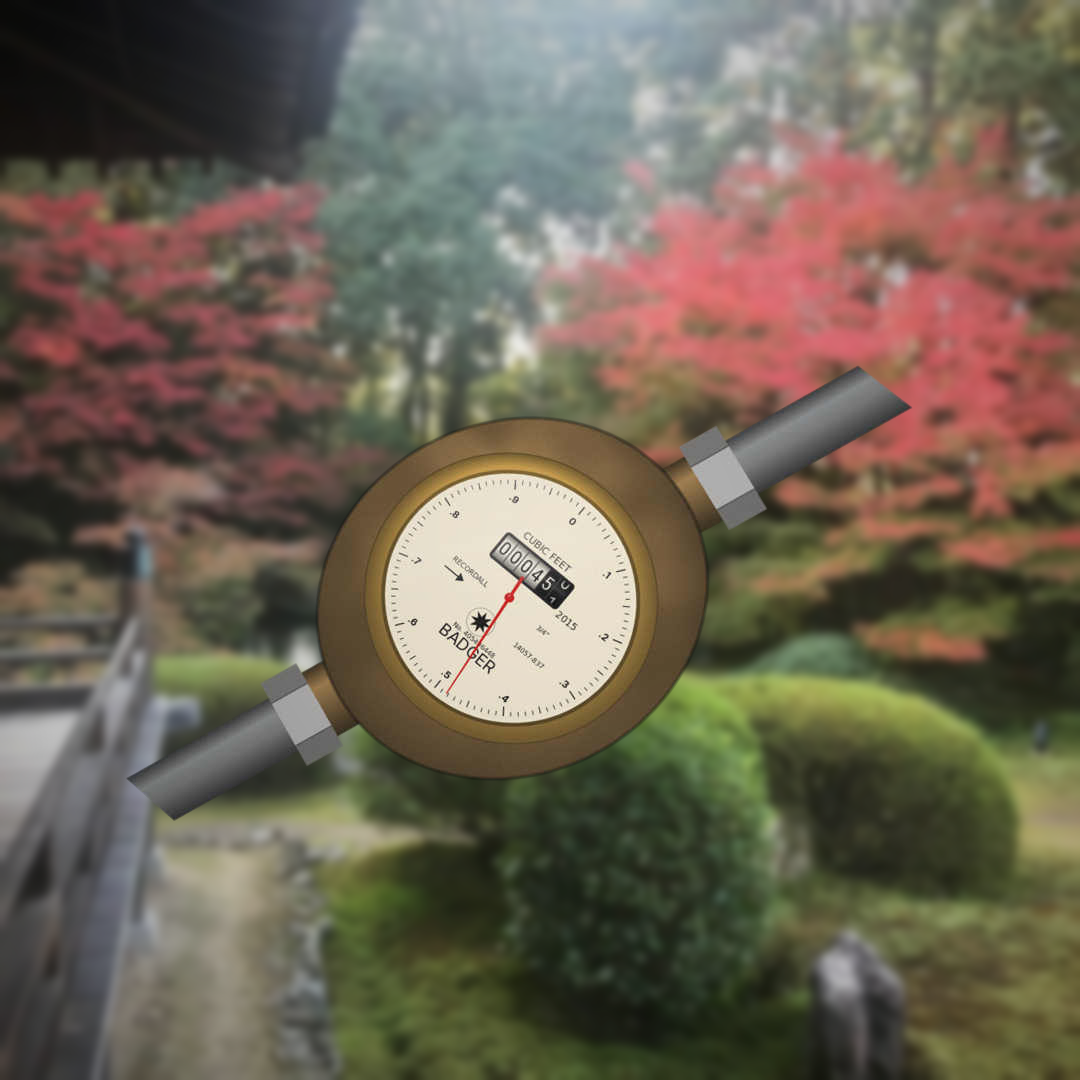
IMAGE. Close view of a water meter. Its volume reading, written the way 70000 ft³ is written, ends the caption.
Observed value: 450.48 ft³
